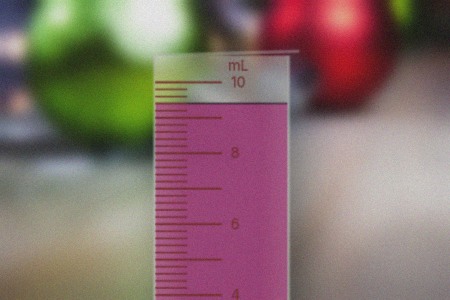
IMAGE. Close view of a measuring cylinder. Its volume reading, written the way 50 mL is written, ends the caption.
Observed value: 9.4 mL
